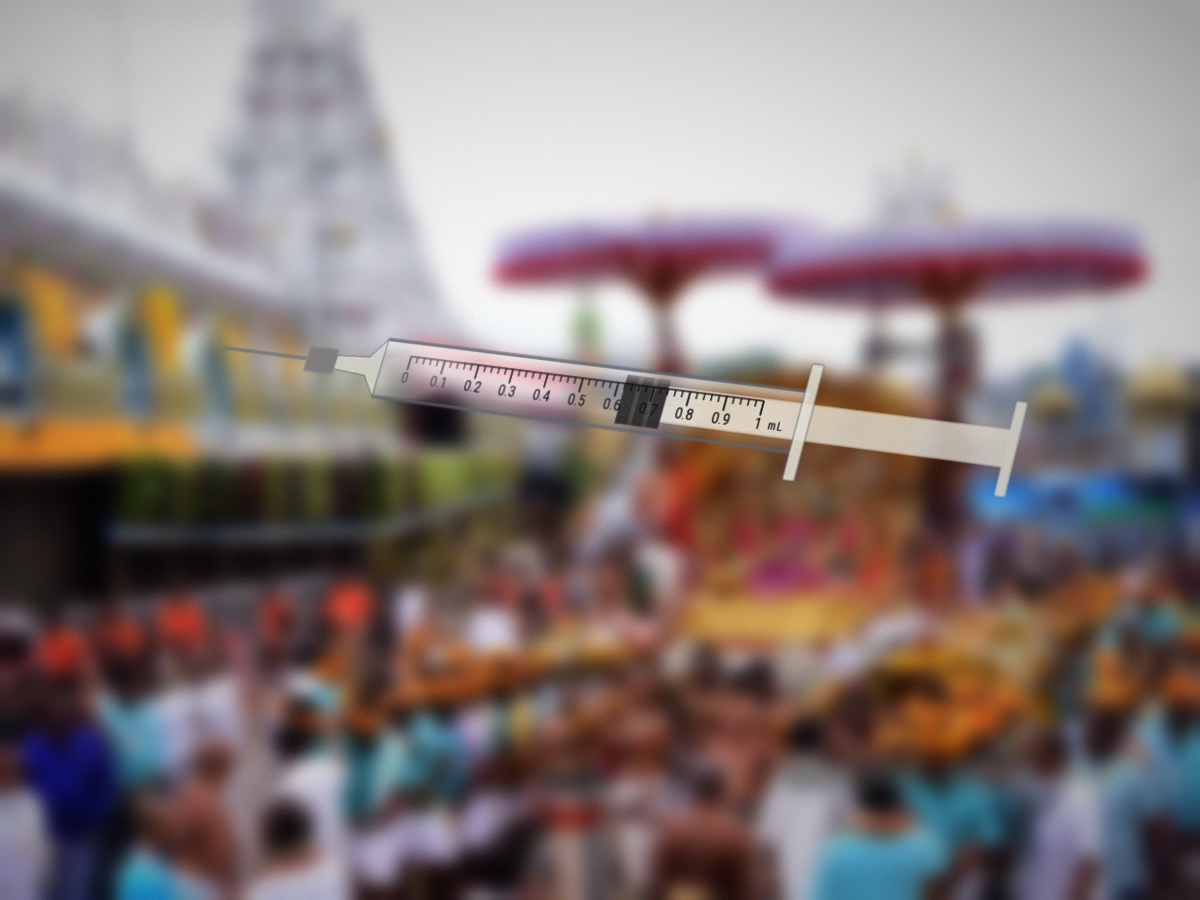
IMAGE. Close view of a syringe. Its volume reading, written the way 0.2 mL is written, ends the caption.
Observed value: 0.62 mL
